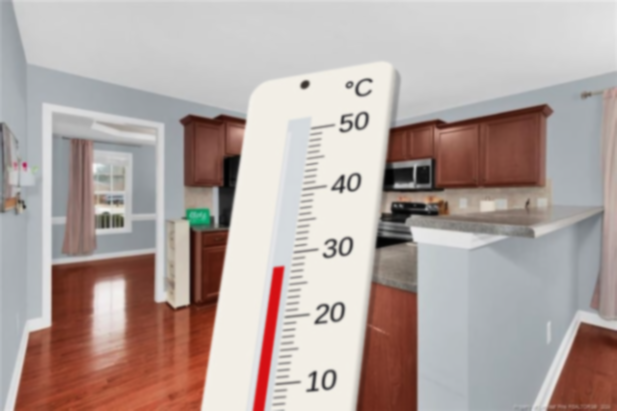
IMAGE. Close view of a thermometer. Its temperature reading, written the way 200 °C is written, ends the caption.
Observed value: 28 °C
